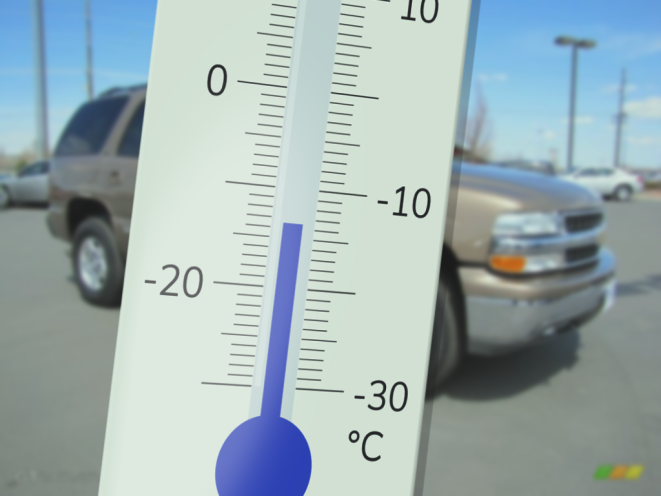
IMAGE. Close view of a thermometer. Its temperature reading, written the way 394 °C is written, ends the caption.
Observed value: -13.5 °C
